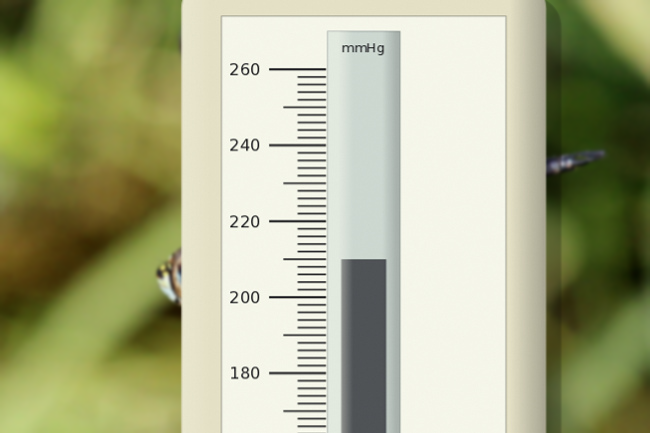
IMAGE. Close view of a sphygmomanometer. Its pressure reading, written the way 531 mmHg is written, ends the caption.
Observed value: 210 mmHg
